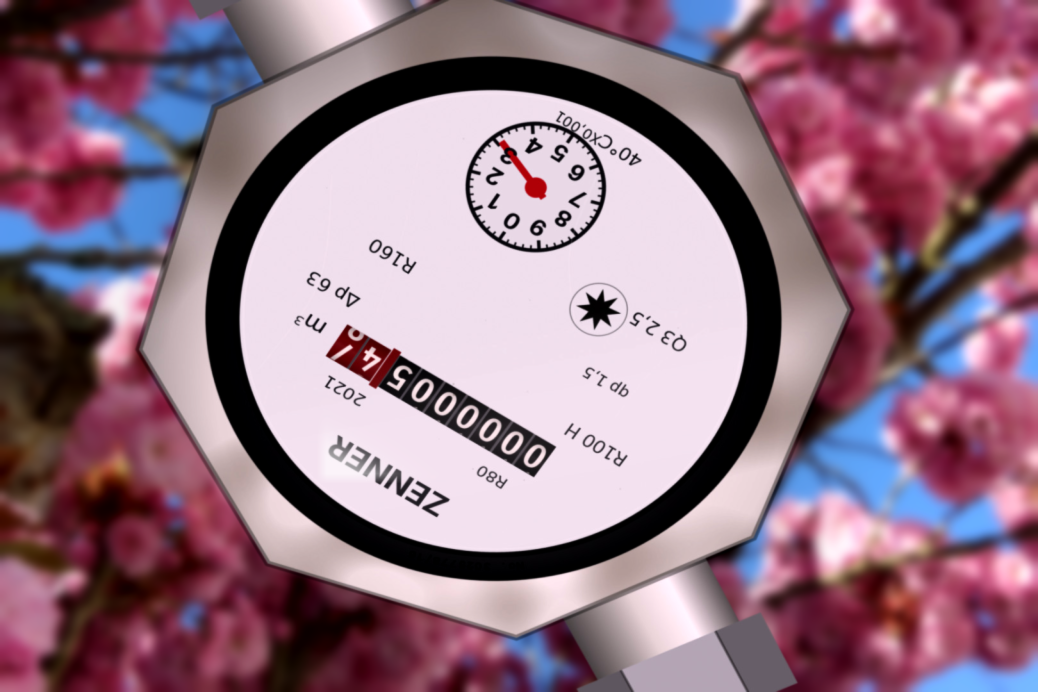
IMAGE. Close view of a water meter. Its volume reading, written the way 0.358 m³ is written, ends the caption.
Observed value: 5.473 m³
